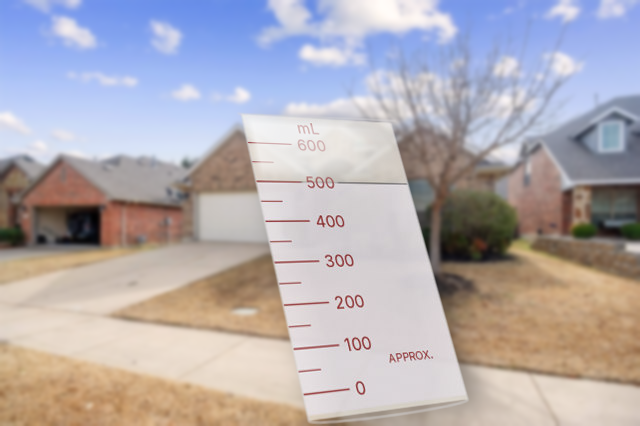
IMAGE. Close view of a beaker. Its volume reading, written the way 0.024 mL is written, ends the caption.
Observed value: 500 mL
